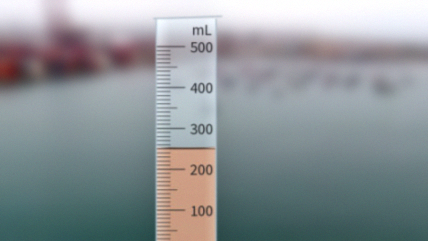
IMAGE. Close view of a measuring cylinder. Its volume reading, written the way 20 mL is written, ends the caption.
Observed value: 250 mL
